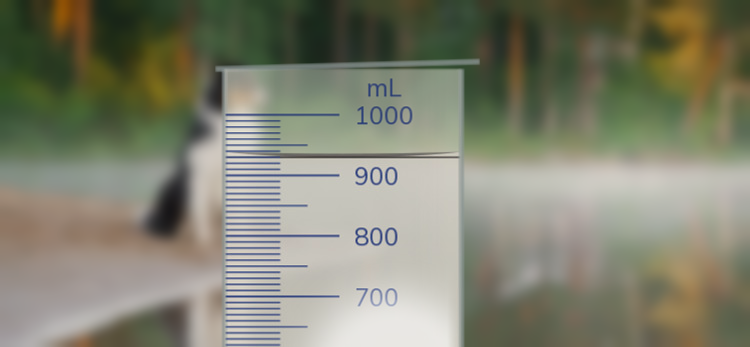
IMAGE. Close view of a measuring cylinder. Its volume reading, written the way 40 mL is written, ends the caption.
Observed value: 930 mL
